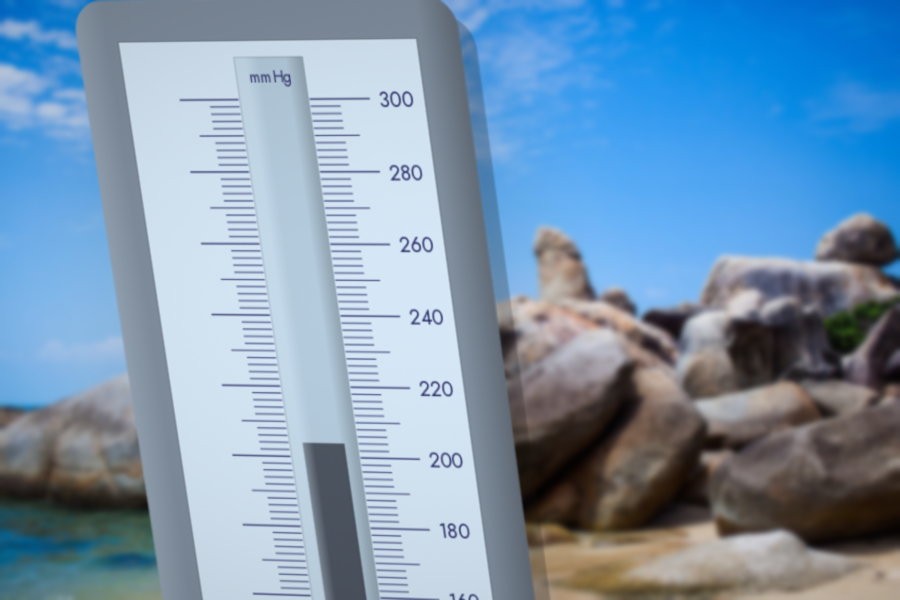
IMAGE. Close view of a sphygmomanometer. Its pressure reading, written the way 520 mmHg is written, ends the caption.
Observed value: 204 mmHg
